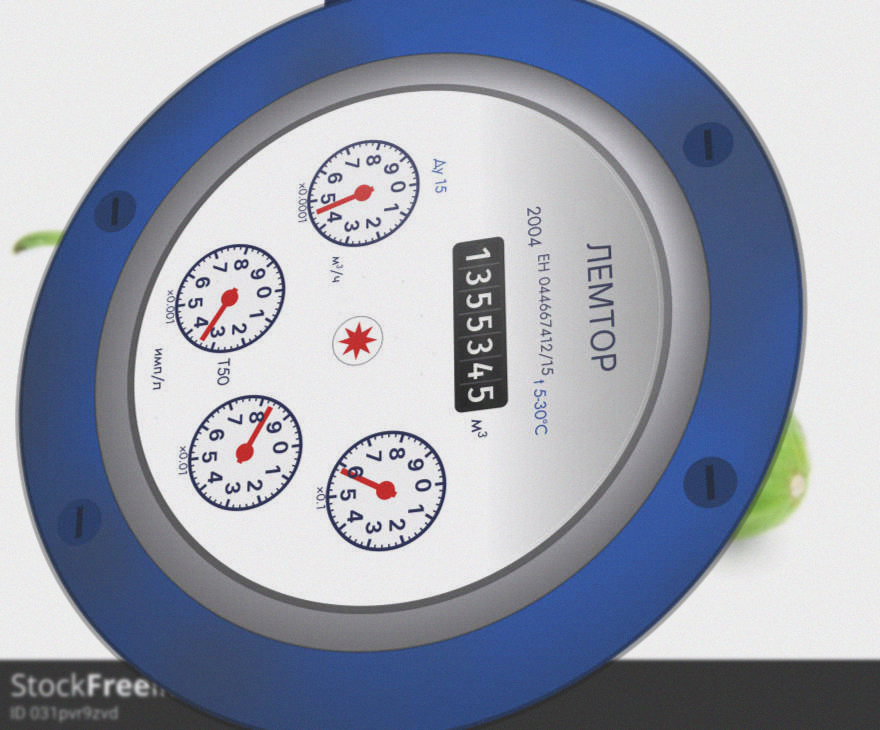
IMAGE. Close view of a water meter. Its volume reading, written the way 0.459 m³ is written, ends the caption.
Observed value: 1355345.5834 m³
